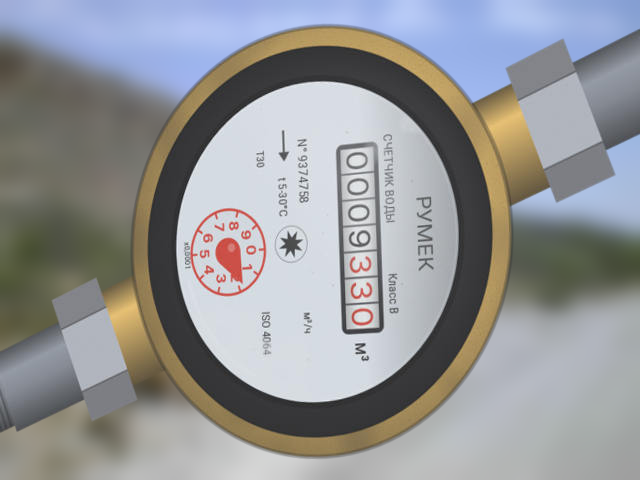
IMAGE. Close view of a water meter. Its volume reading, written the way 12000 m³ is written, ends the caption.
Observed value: 9.3301 m³
